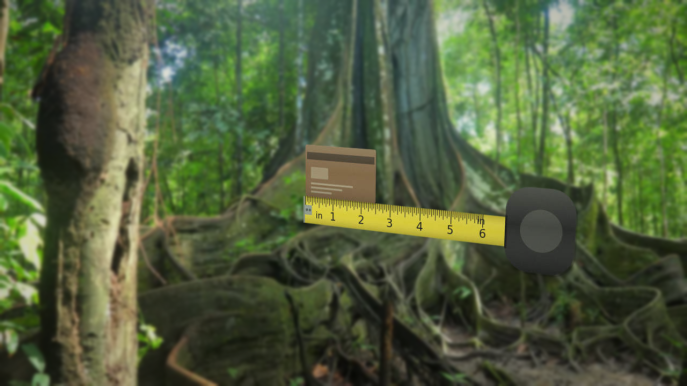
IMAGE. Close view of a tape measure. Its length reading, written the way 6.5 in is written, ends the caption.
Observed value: 2.5 in
